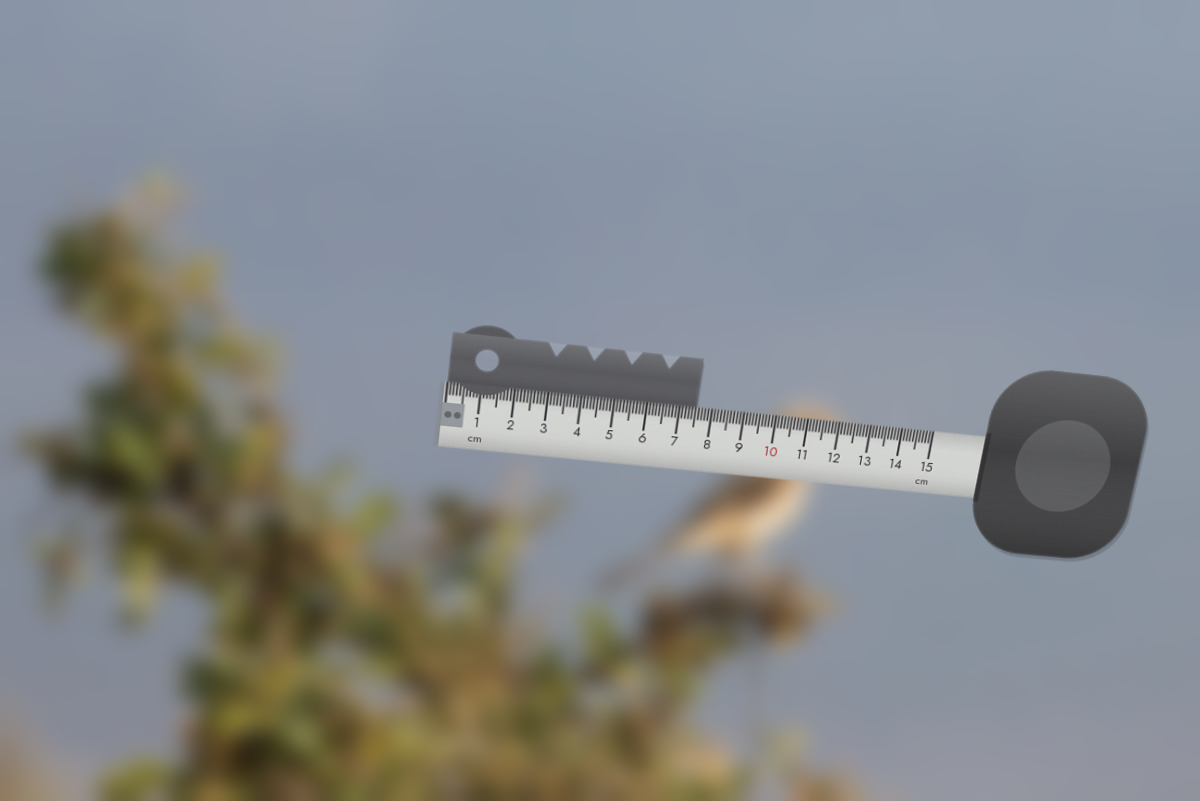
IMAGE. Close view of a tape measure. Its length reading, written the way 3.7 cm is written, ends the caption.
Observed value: 7.5 cm
